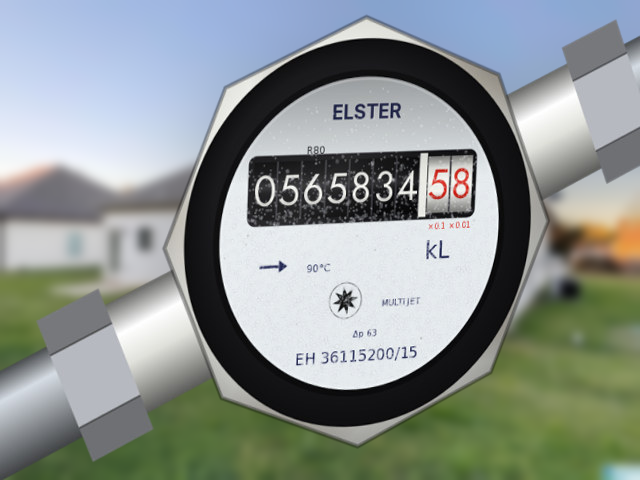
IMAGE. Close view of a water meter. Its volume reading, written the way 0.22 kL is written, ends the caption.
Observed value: 565834.58 kL
